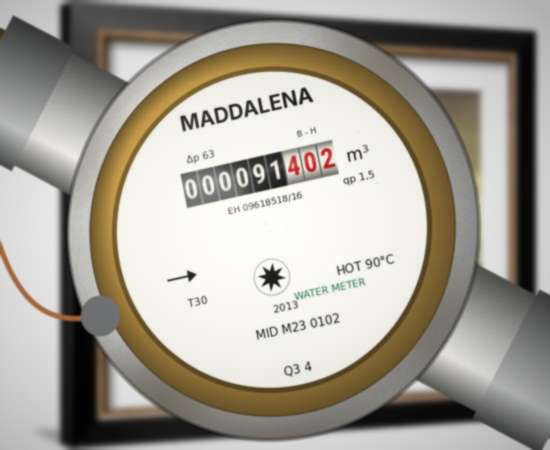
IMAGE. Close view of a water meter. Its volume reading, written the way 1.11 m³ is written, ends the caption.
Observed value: 91.402 m³
